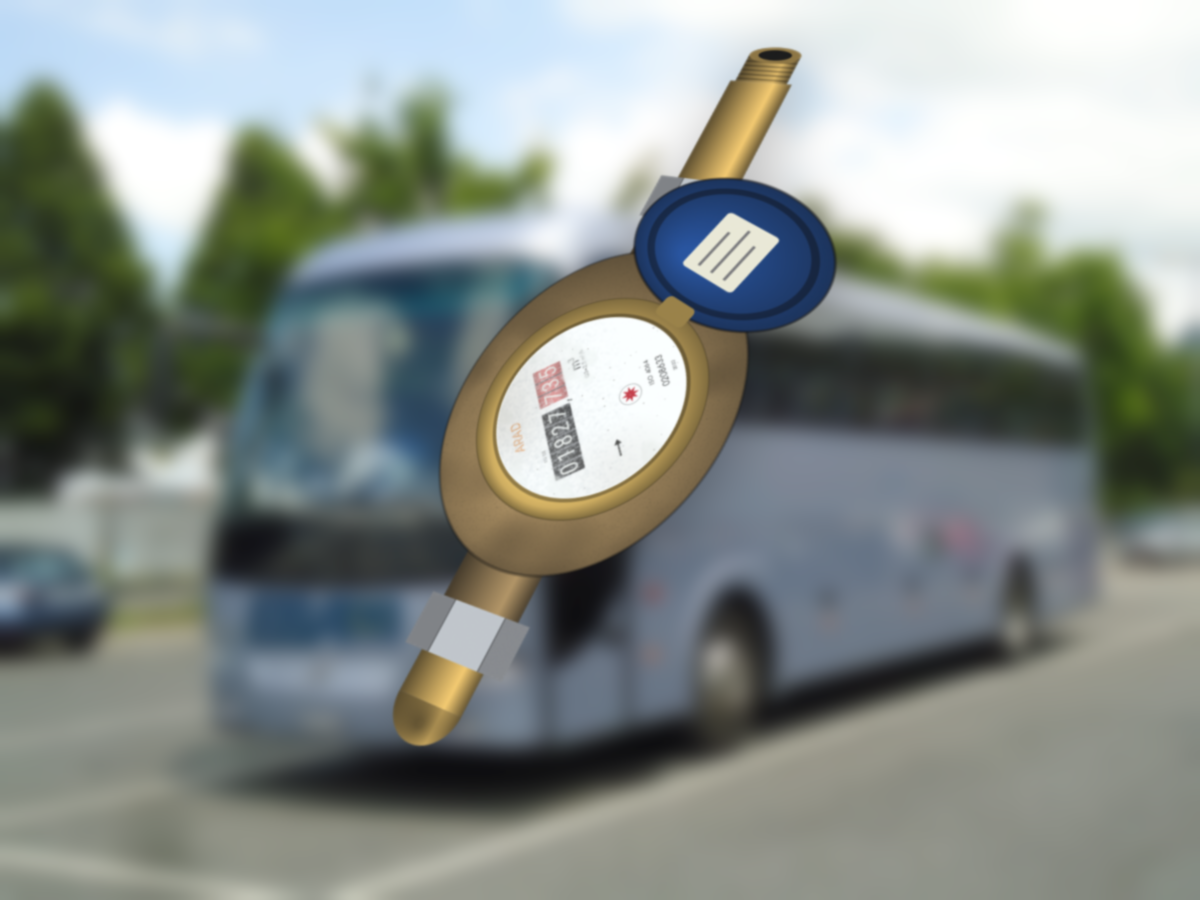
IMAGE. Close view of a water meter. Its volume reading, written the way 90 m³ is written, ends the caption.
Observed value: 1827.735 m³
